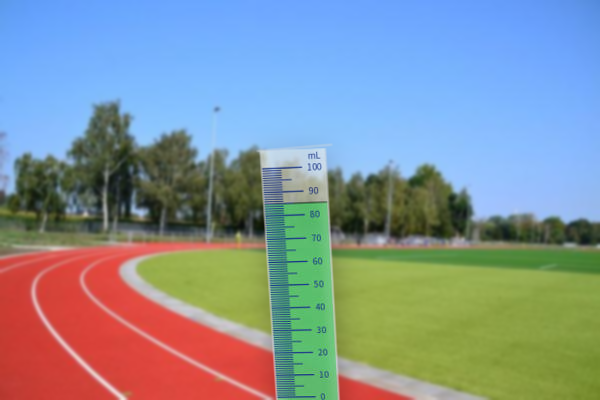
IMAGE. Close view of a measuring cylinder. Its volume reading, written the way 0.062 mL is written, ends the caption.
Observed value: 85 mL
